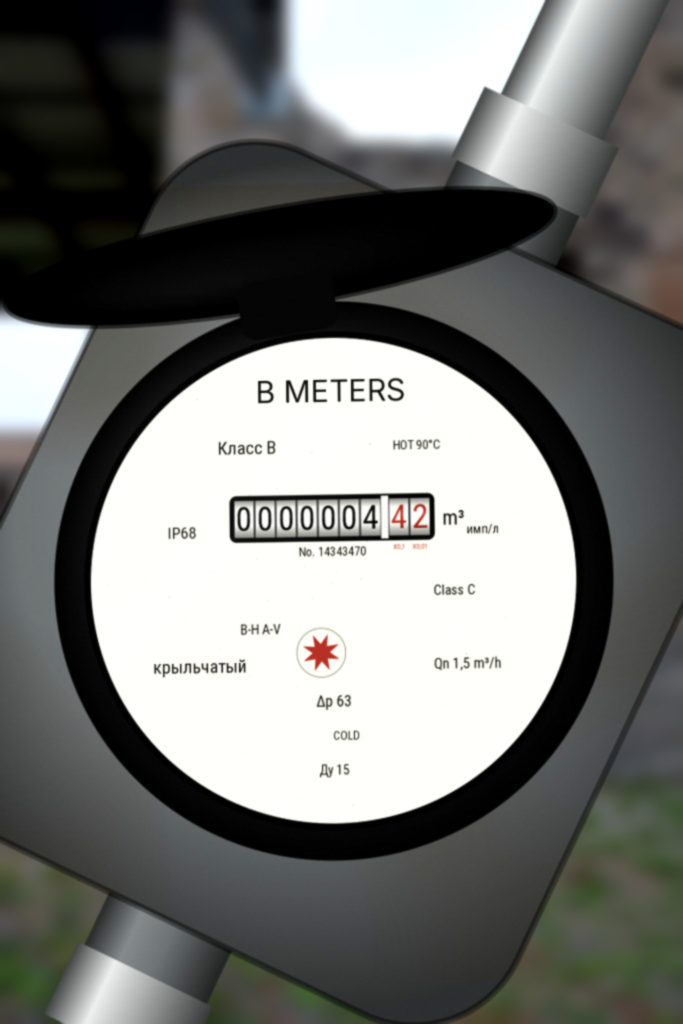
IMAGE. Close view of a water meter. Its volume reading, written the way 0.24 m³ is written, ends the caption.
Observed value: 4.42 m³
